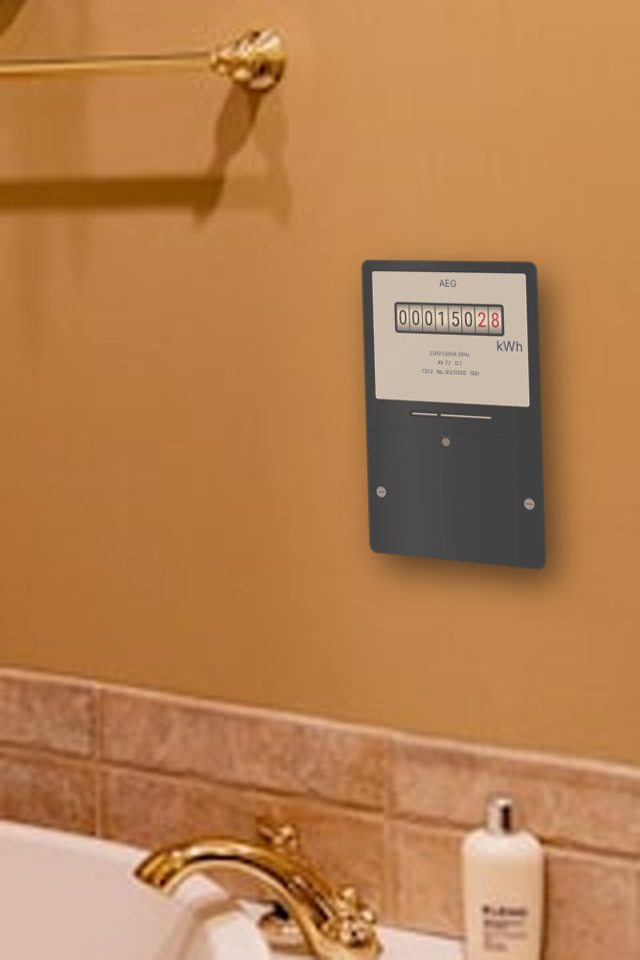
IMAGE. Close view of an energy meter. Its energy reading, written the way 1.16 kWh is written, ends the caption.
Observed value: 150.28 kWh
